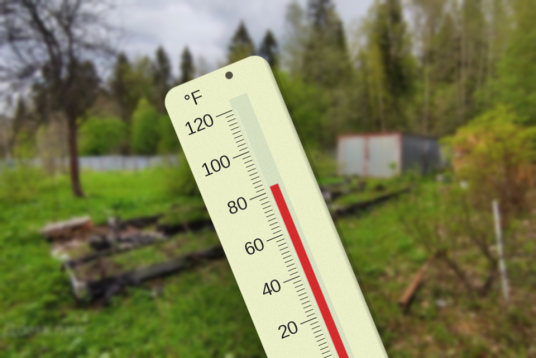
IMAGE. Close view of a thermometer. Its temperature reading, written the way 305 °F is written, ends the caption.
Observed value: 82 °F
